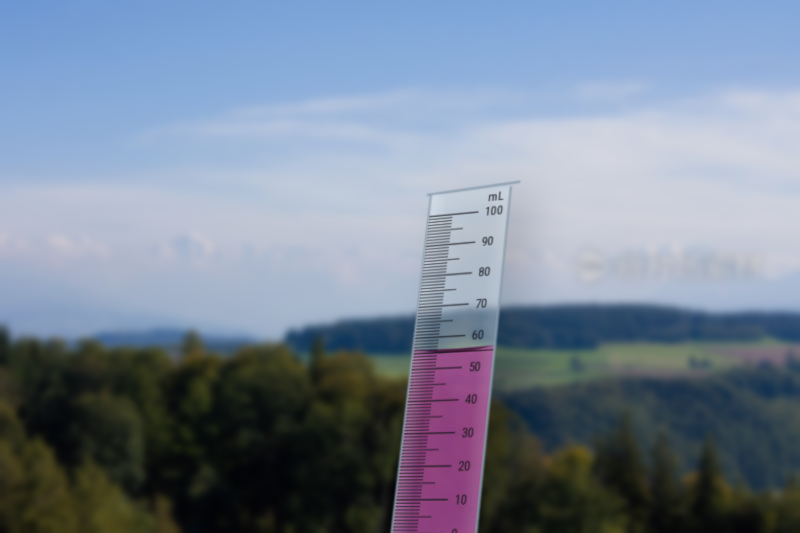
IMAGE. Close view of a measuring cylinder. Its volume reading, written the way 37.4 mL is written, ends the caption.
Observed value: 55 mL
